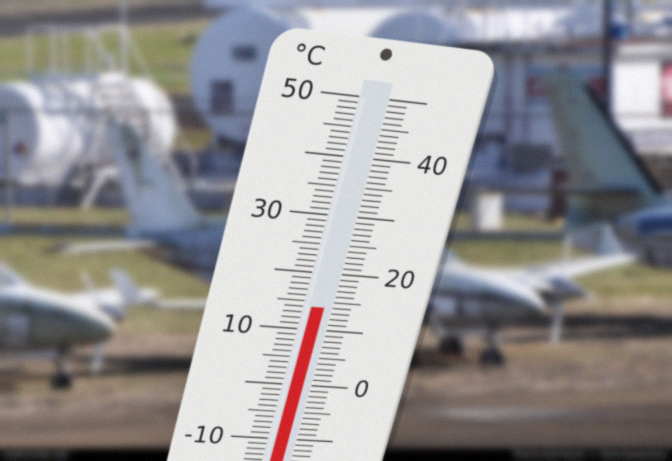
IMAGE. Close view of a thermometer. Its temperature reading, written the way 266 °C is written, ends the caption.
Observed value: 14 °C
